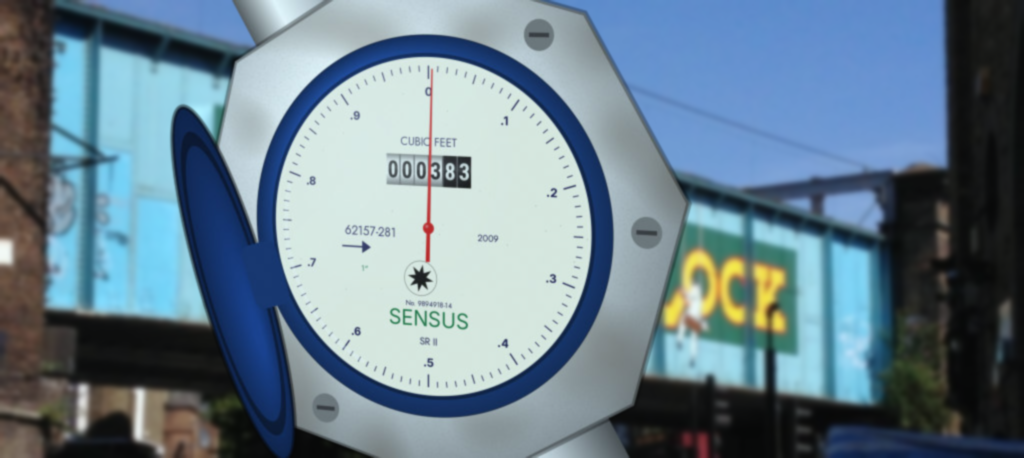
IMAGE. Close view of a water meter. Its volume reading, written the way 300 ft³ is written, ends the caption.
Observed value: 383.00 ft³
